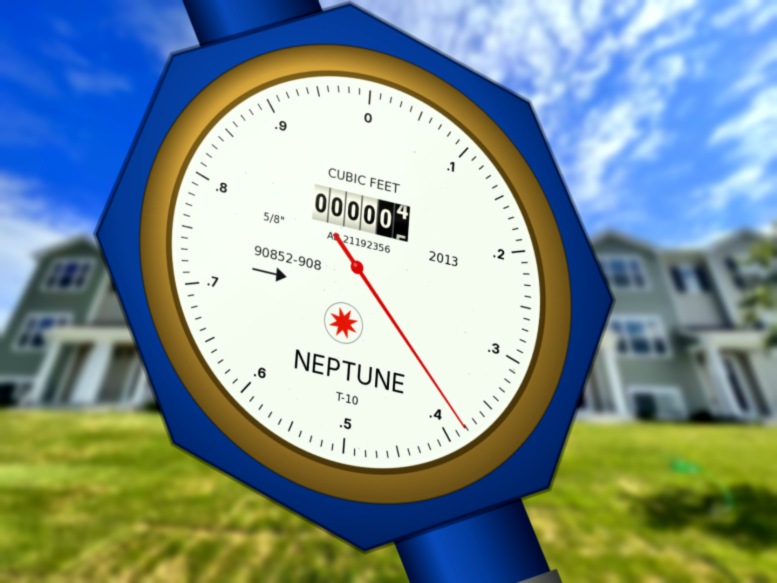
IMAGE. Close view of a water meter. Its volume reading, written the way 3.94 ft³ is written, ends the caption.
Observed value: 4.38 ft³
